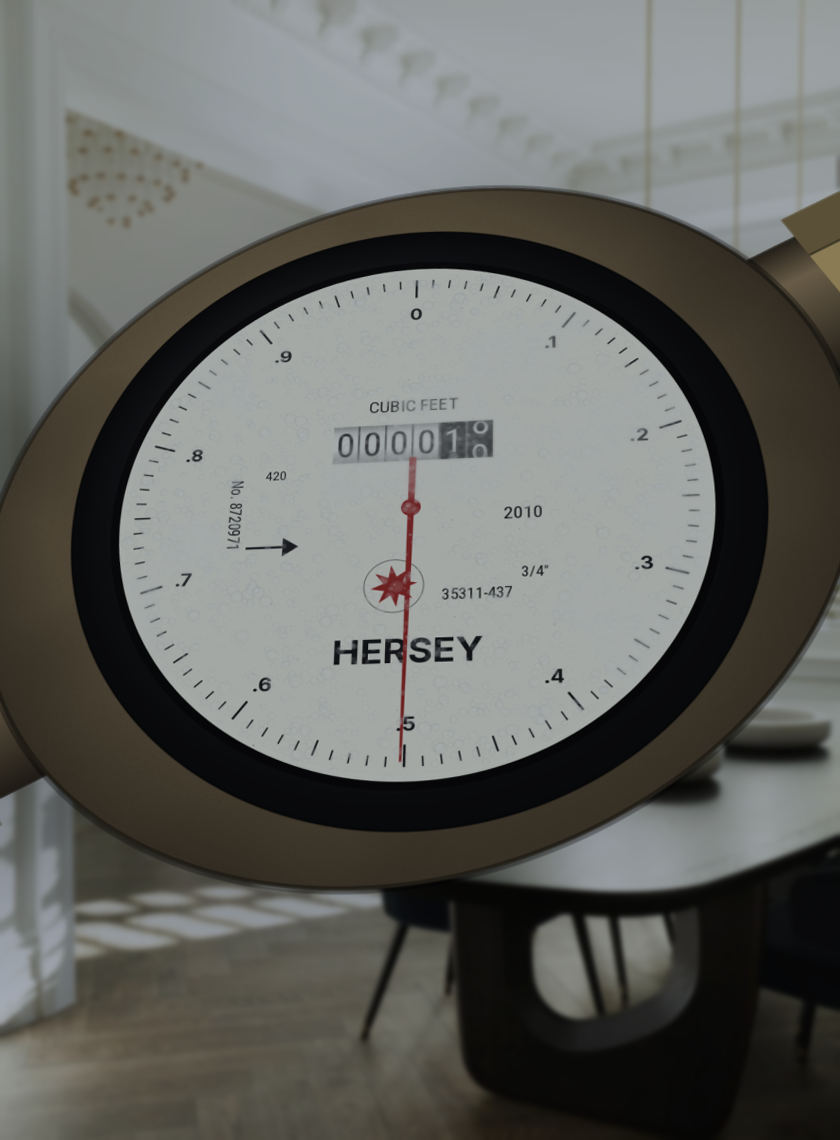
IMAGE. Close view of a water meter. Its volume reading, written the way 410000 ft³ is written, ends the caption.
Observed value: 18.50 ft³
